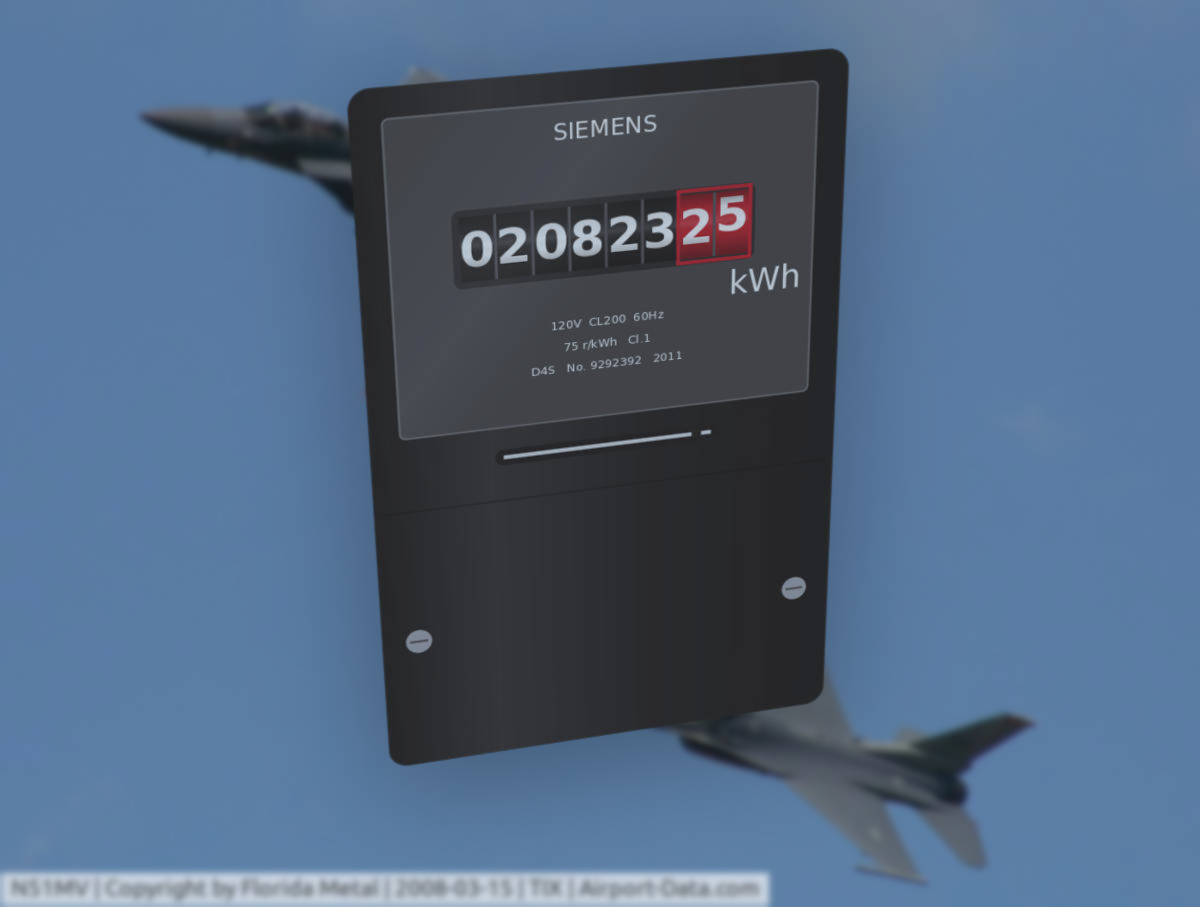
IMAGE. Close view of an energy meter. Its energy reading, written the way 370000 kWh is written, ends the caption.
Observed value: 20823.25 kWh
